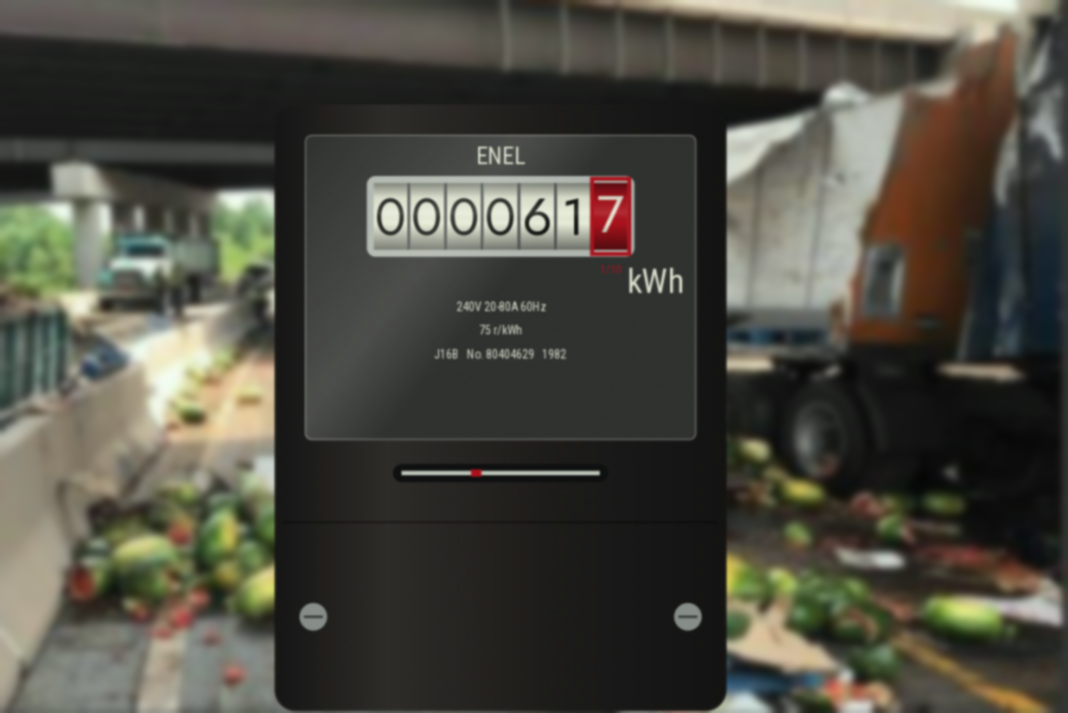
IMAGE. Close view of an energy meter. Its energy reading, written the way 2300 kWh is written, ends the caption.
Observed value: 61.7 kWh
